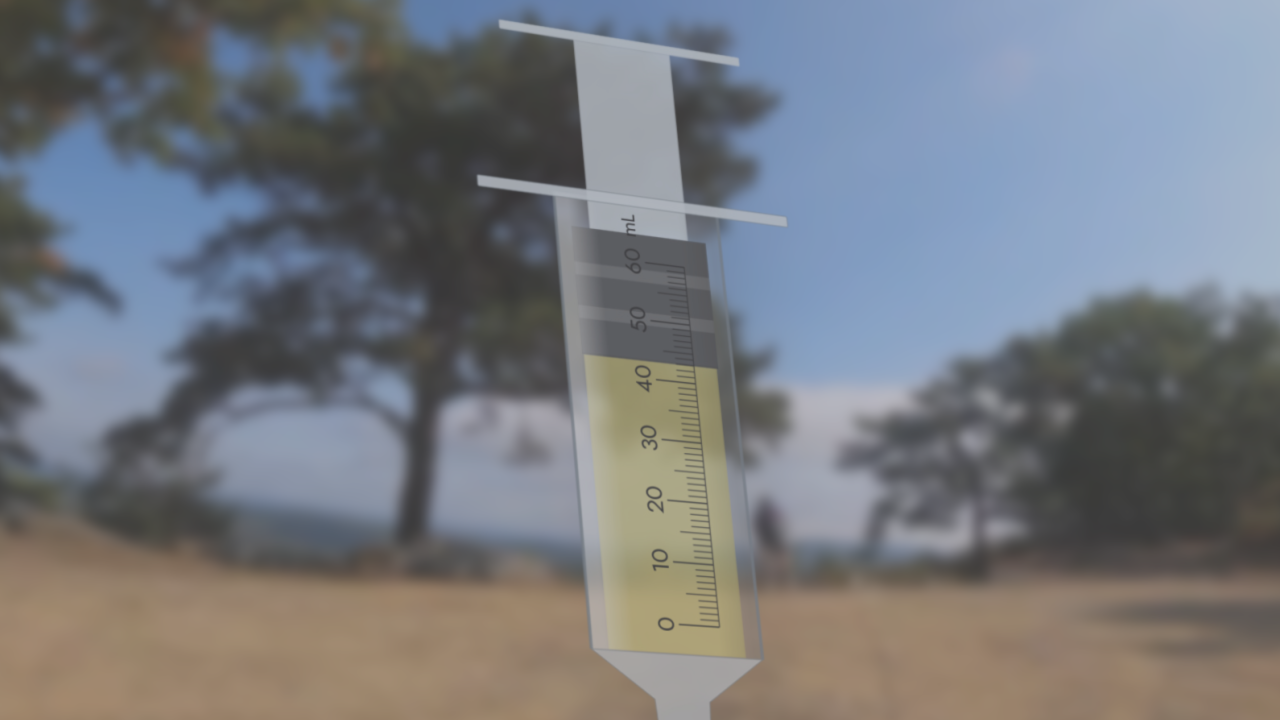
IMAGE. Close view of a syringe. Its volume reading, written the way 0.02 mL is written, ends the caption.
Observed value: 43 mL
